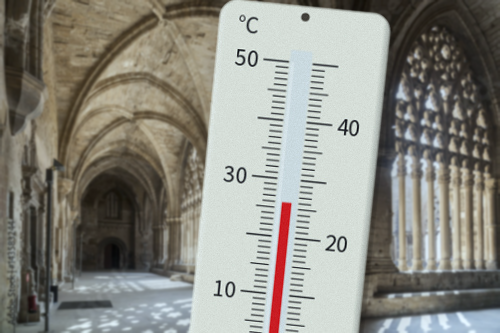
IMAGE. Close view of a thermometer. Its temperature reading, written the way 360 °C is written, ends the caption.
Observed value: 26 °C
